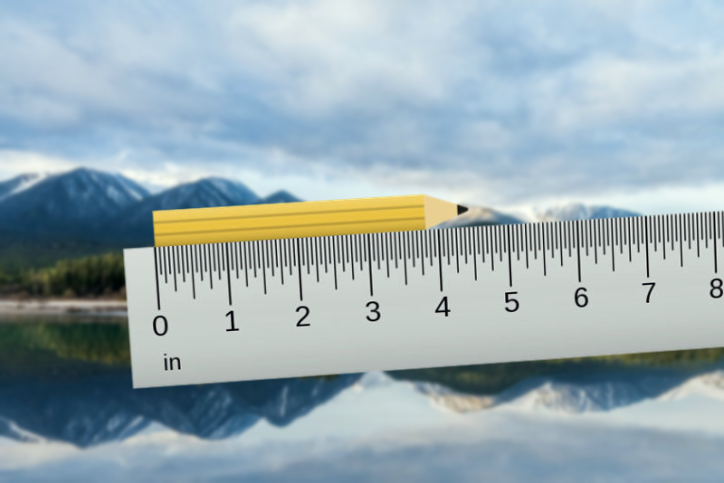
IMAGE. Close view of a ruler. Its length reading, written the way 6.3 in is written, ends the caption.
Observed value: 4.4375 in
